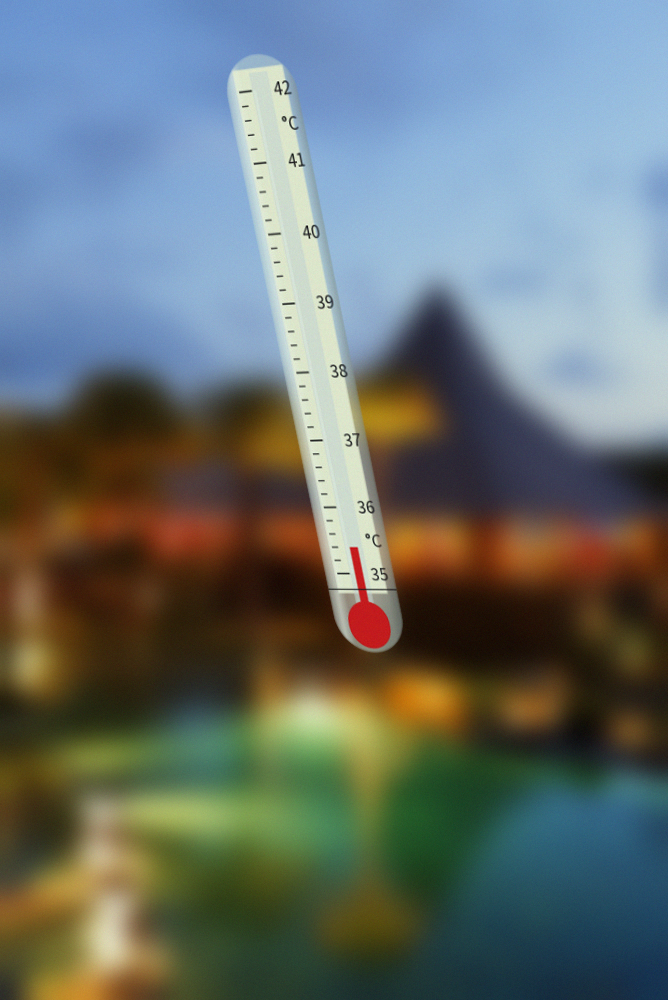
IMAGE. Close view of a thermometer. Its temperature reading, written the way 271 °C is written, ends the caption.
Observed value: 35.4 °C
